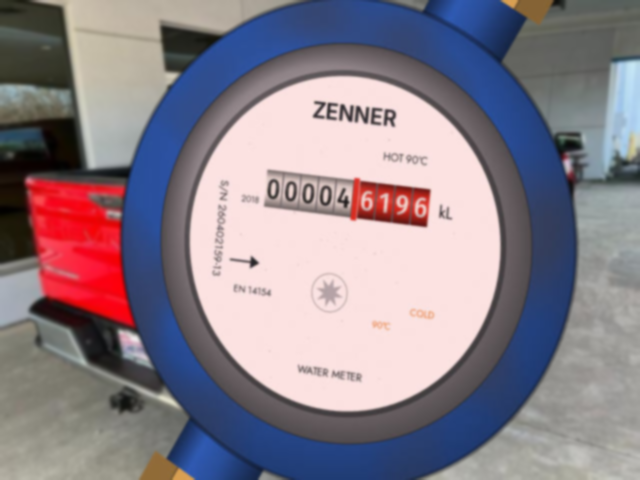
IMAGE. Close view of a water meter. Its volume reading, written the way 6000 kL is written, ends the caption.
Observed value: 4.6196 kL
